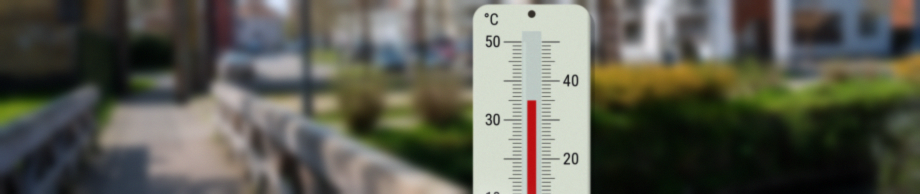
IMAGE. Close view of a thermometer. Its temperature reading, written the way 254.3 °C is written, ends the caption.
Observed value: 35 °C
